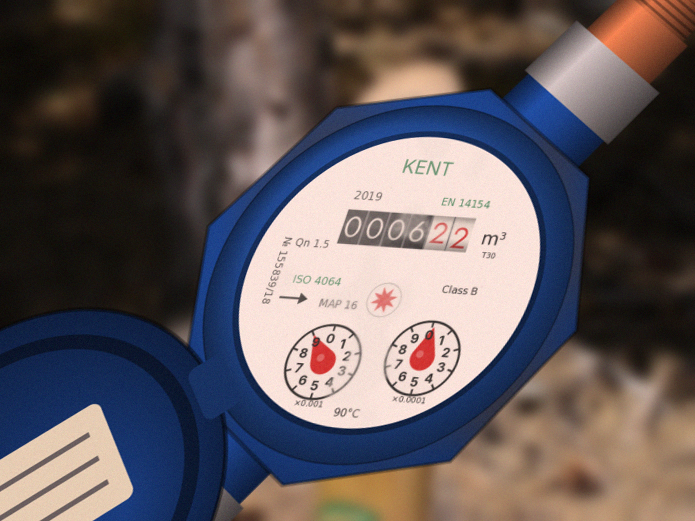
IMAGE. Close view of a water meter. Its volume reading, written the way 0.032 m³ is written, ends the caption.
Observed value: 6.2190 m³
